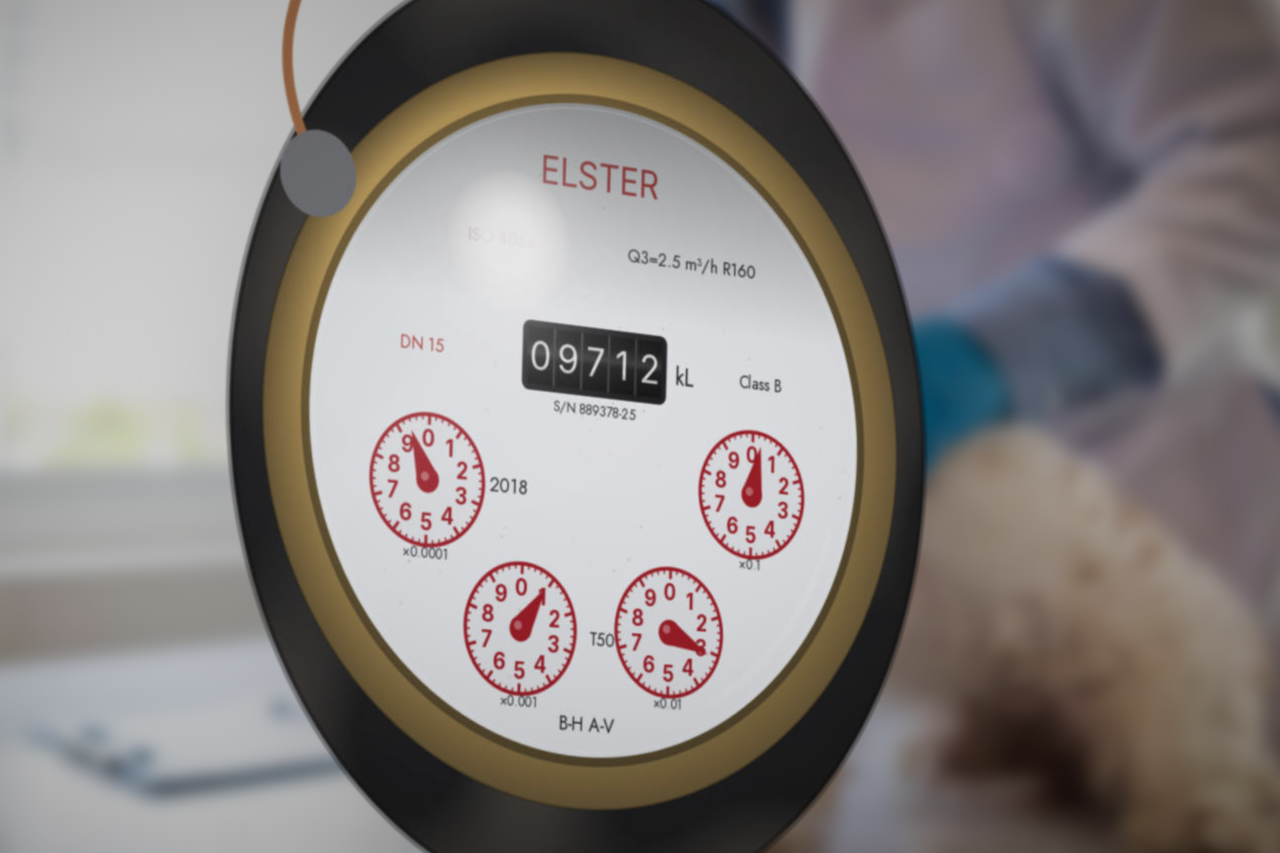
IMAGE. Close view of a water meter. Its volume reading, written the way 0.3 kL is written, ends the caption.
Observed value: 9712.0309 kL
